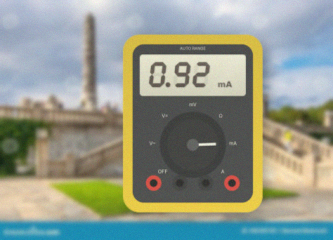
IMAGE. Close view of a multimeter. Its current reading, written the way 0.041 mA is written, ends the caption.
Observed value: 0.92 mA
